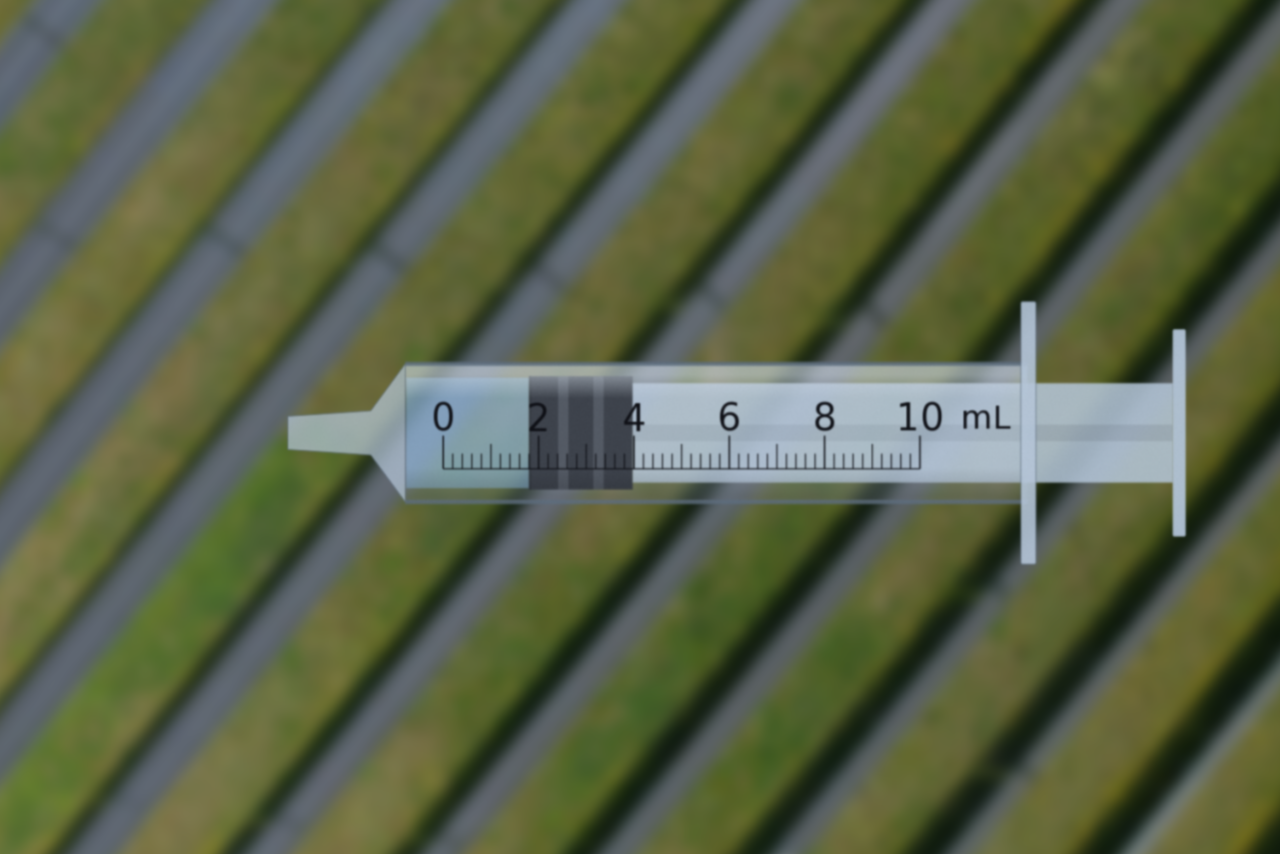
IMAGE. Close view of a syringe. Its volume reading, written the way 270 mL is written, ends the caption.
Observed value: 1.8 mL
